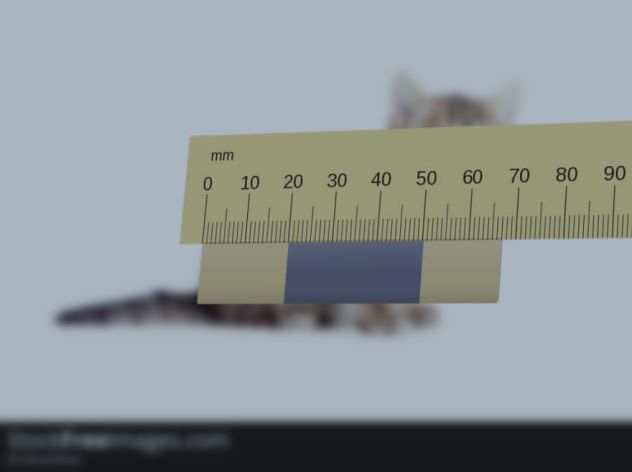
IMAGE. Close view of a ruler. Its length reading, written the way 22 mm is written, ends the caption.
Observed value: 67 mm
